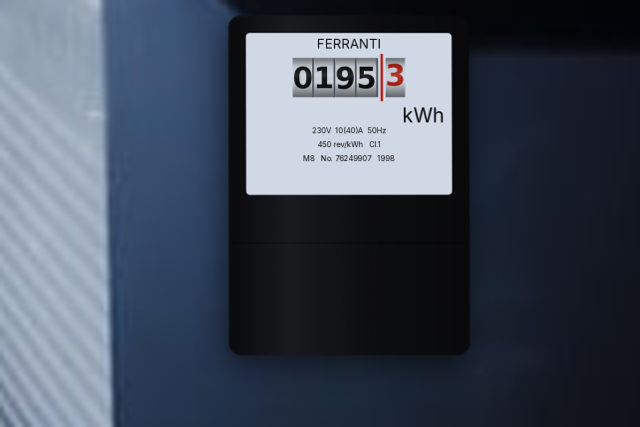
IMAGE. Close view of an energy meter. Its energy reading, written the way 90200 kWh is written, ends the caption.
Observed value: 195.3 kWh
